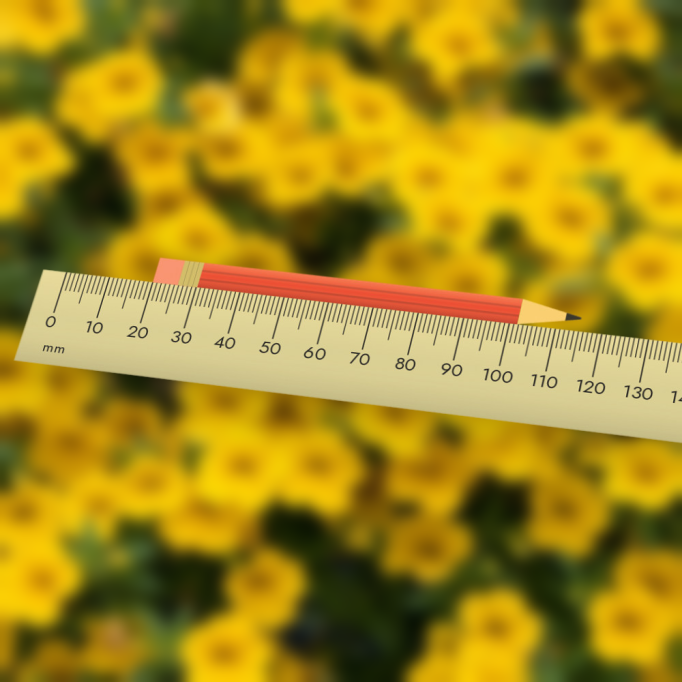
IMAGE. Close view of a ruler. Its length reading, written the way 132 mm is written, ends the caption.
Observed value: 95 mm
